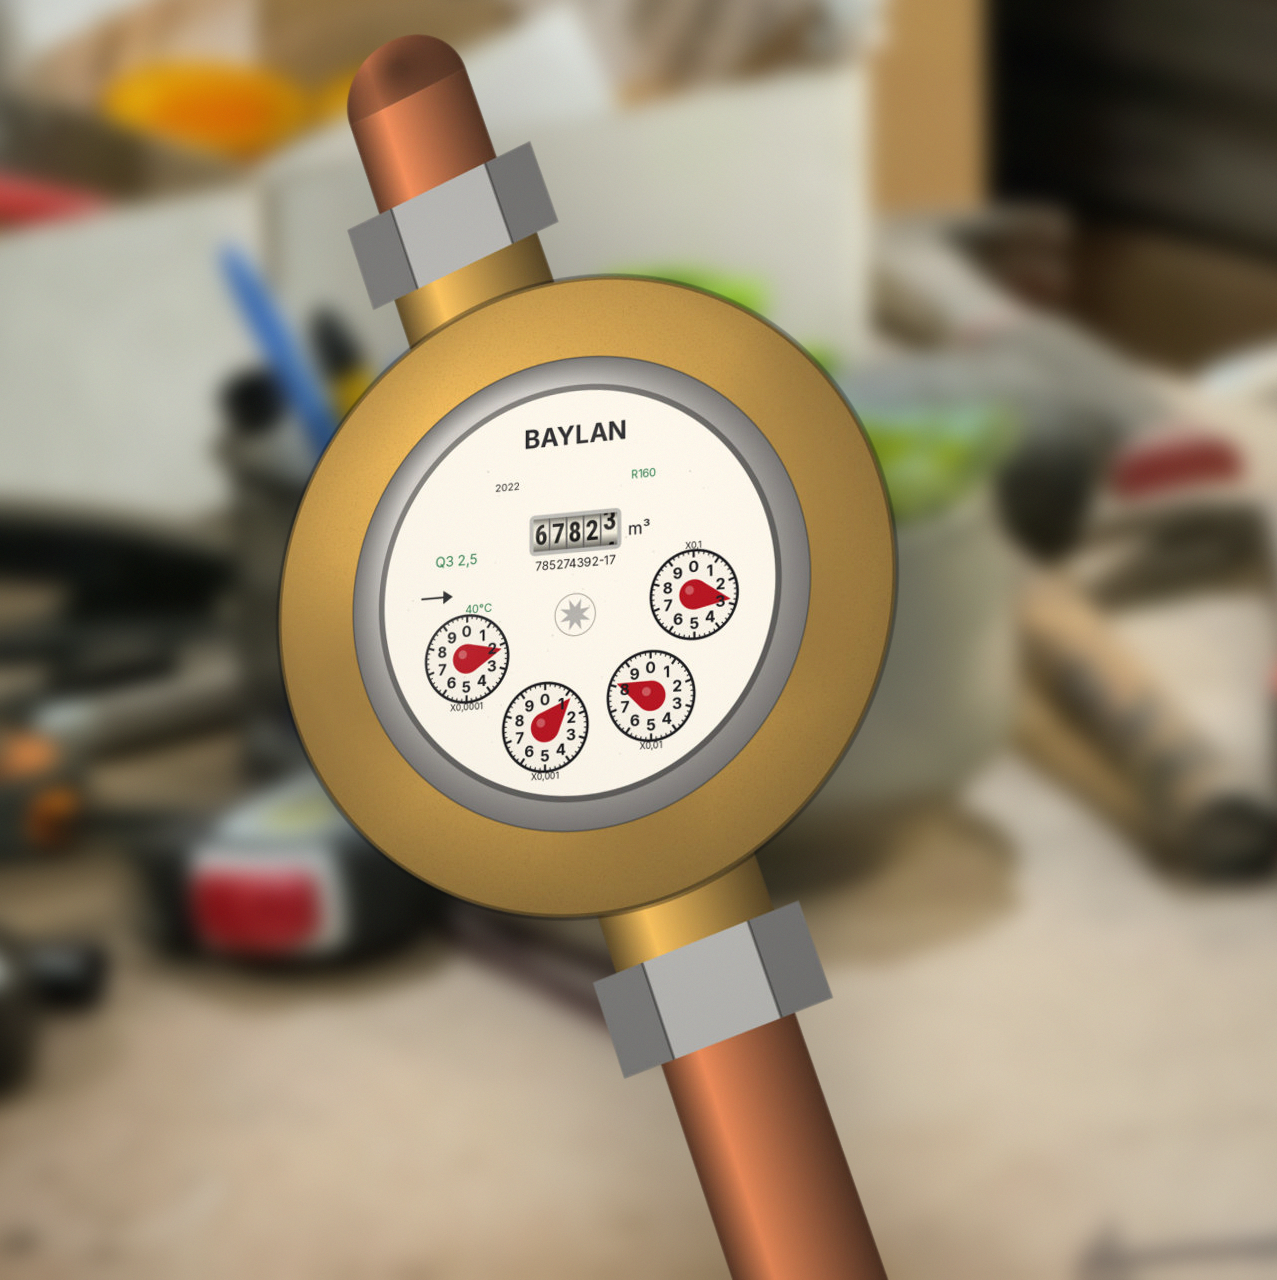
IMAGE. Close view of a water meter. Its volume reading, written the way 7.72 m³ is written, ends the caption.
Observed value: 67823.2812 m³
